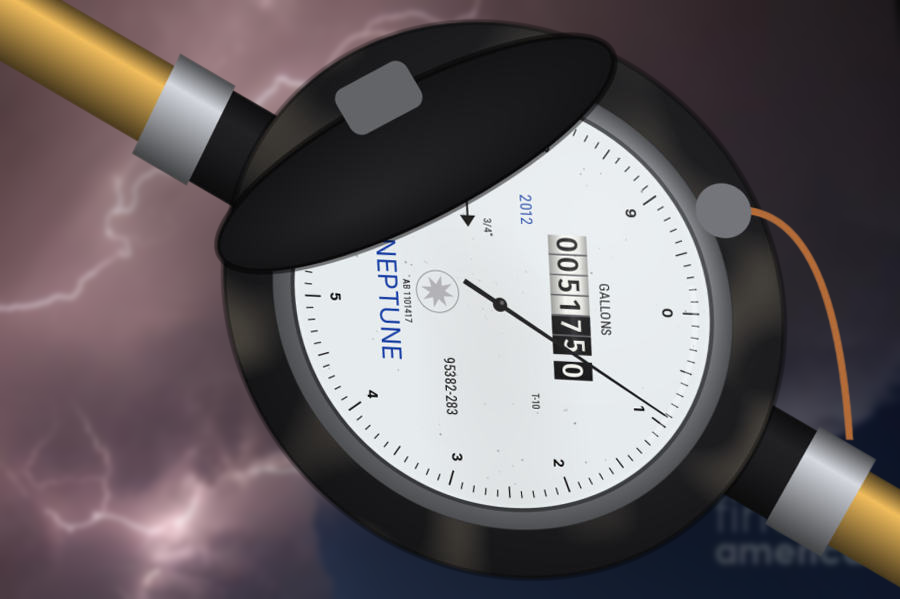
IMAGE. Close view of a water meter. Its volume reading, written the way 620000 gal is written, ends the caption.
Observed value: 51750.9 gal
